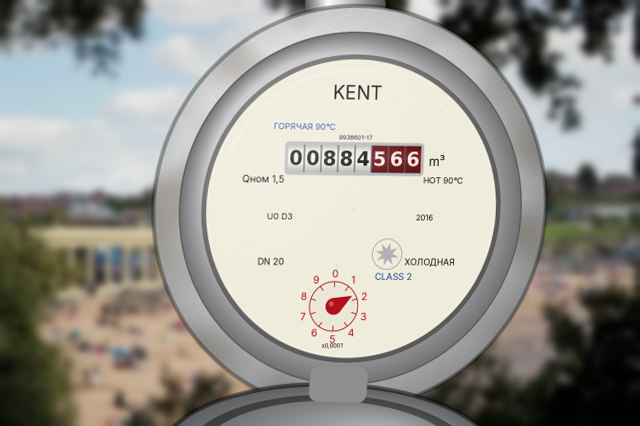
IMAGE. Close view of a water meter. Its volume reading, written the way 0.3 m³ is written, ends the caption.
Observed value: 884.5661 m³
